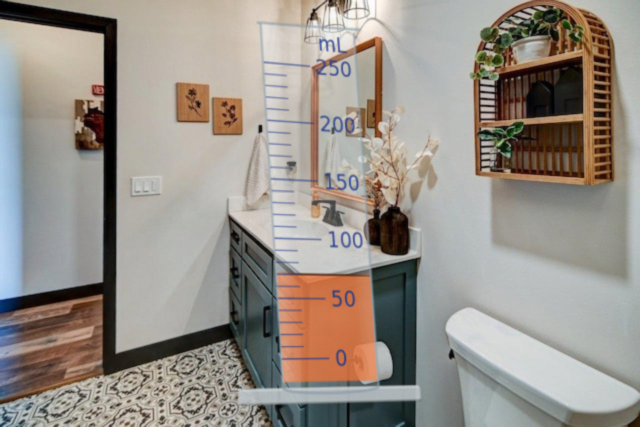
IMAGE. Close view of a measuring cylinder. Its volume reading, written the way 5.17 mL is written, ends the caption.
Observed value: 70 mL
